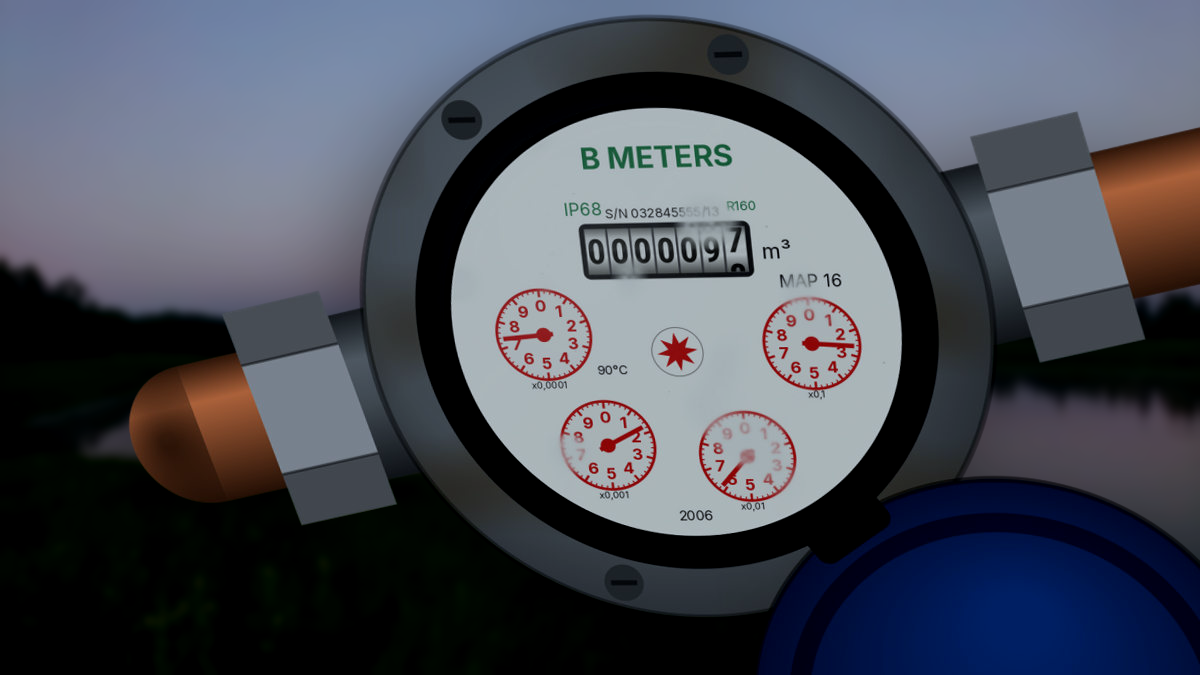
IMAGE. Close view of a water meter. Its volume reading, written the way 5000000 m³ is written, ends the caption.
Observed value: 97.2617 m³
